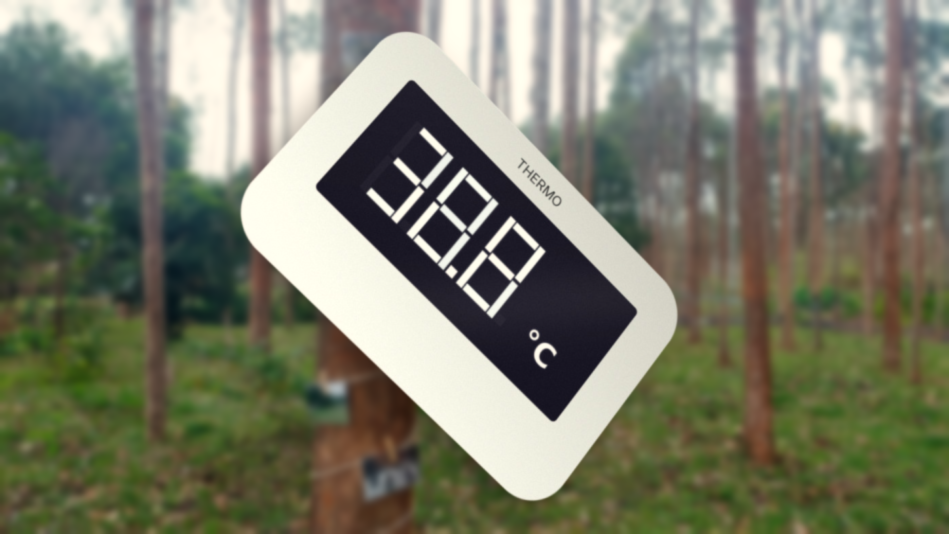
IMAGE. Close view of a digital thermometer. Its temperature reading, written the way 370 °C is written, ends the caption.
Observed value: 38.8 °C
